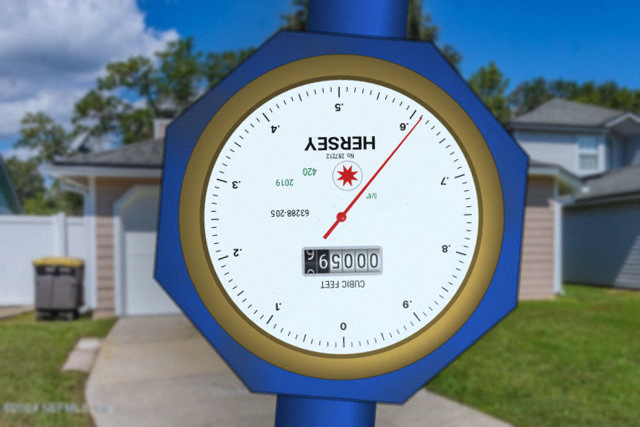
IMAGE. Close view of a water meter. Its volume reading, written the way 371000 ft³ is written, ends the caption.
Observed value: 595.61 ft³
